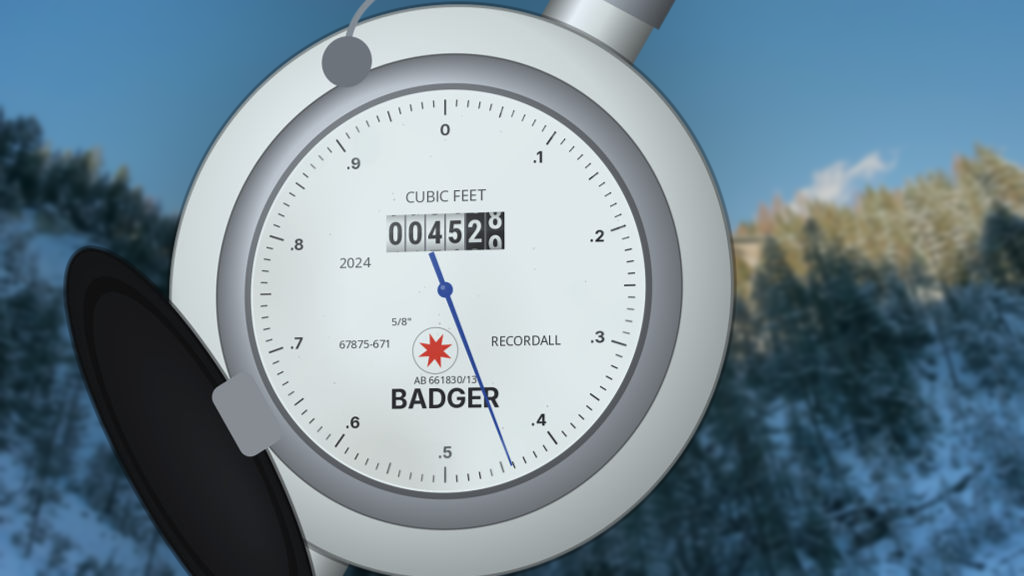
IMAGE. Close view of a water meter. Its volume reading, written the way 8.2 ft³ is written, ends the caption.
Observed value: 4528.44 ft³
